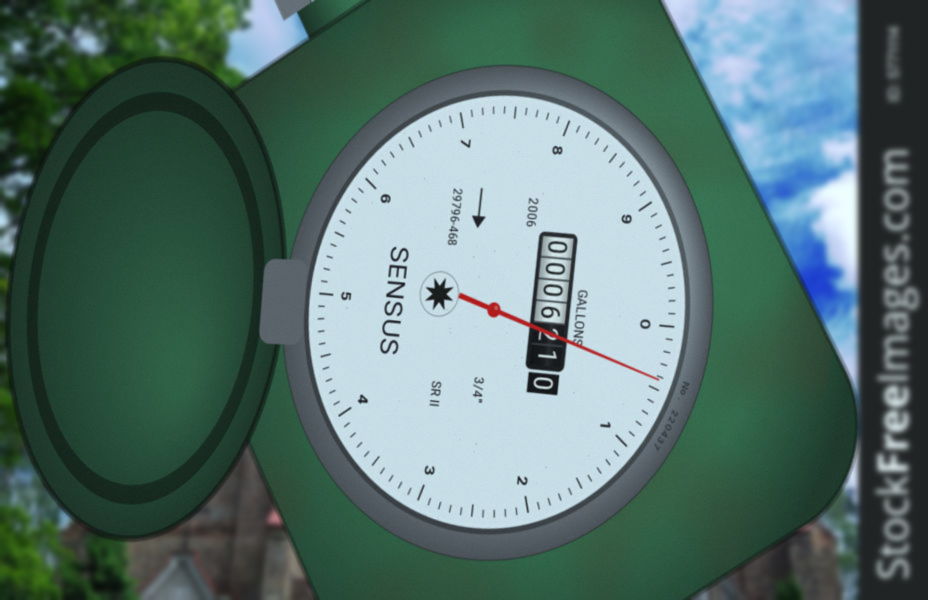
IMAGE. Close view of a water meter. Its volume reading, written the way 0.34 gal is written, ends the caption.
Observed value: 6210.4 gal
